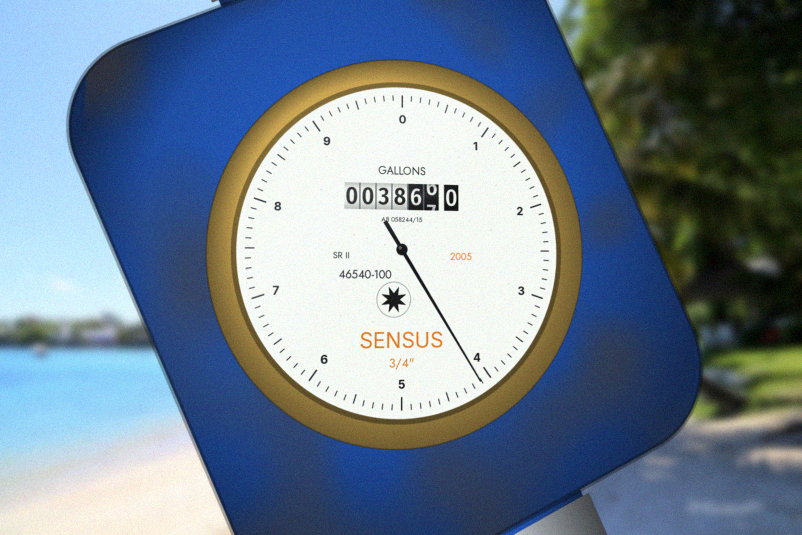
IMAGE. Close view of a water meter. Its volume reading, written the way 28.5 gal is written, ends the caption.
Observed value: 38664.1 gal
